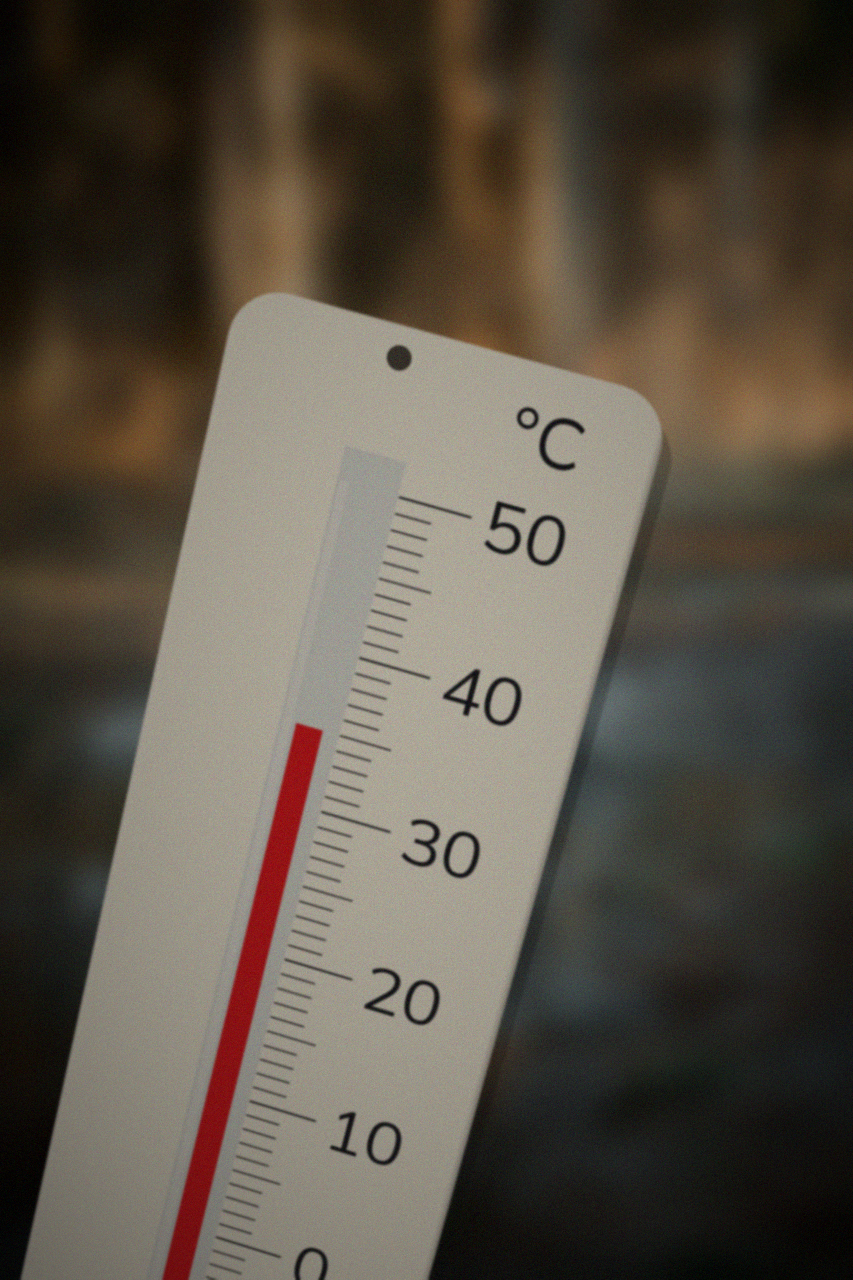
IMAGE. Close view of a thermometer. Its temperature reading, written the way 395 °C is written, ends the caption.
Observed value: 35 °C
